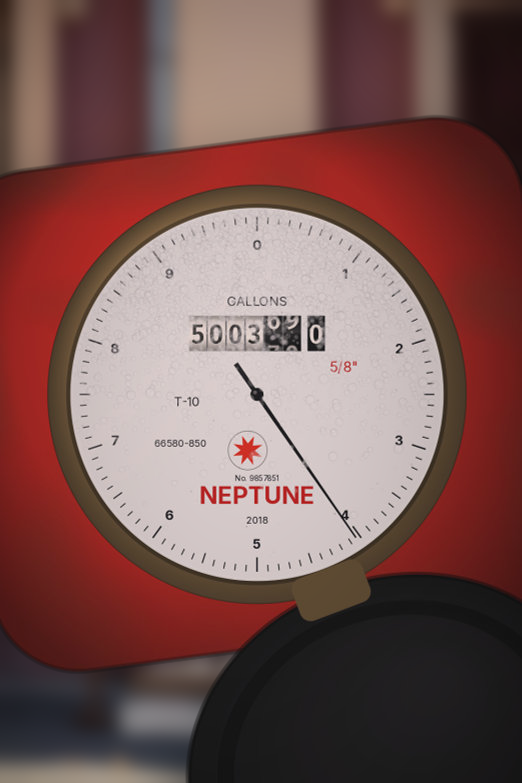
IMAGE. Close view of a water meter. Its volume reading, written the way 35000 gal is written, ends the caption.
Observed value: 5003694.0 gal
